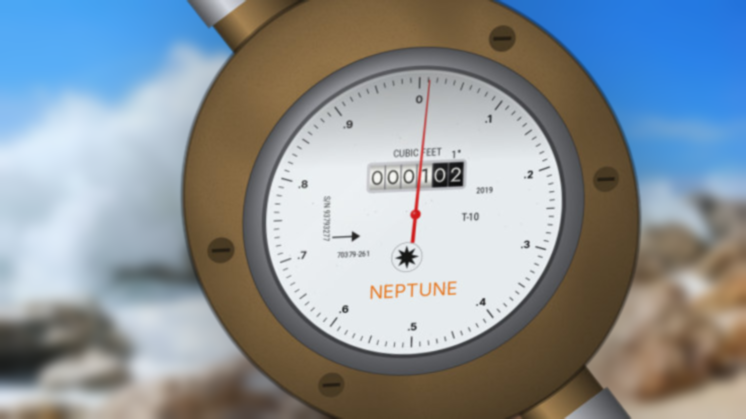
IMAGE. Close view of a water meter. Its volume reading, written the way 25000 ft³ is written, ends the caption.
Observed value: 102.01 ft³
